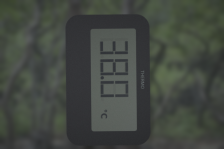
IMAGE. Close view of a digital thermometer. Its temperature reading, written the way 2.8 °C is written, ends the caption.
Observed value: 38.0 °C
